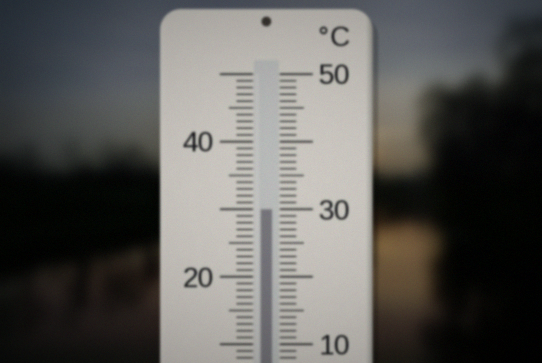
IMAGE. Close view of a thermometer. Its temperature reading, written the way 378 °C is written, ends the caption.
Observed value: 30 °C
